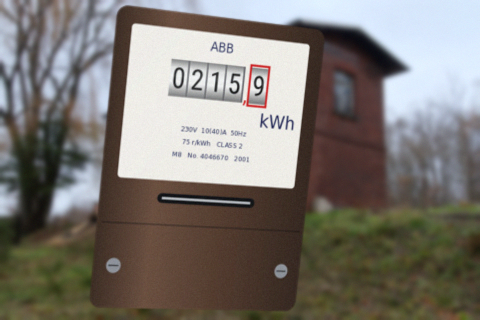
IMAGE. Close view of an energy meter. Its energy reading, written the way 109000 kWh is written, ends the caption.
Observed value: 215.9 kWh
